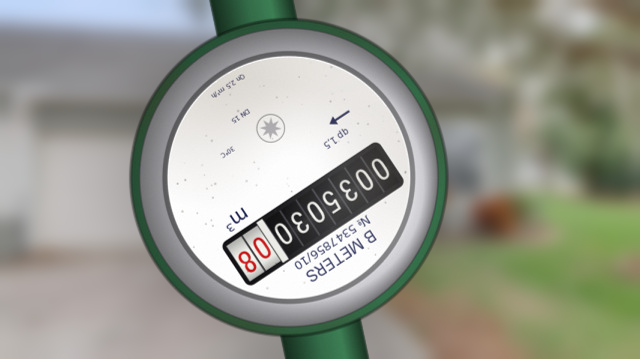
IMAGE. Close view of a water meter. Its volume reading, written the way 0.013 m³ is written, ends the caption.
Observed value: 35030.08 m³
